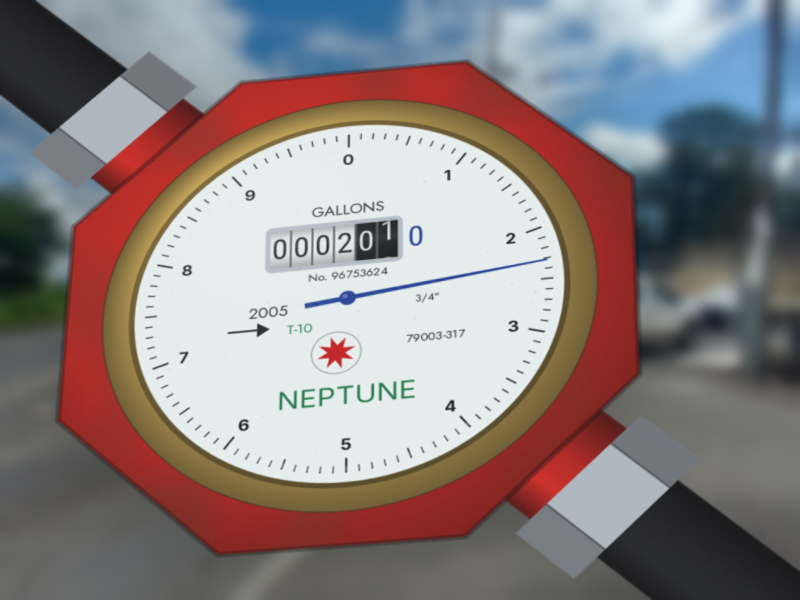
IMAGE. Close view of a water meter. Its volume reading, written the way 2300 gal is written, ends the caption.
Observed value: 2012.3 gal
